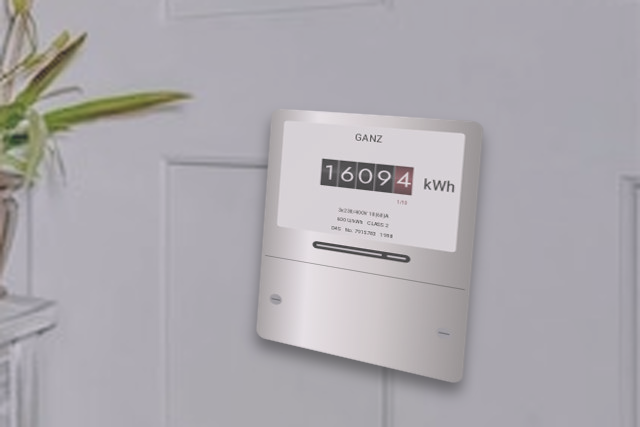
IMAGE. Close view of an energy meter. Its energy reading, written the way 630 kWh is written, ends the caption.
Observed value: 1609.4 kWh
